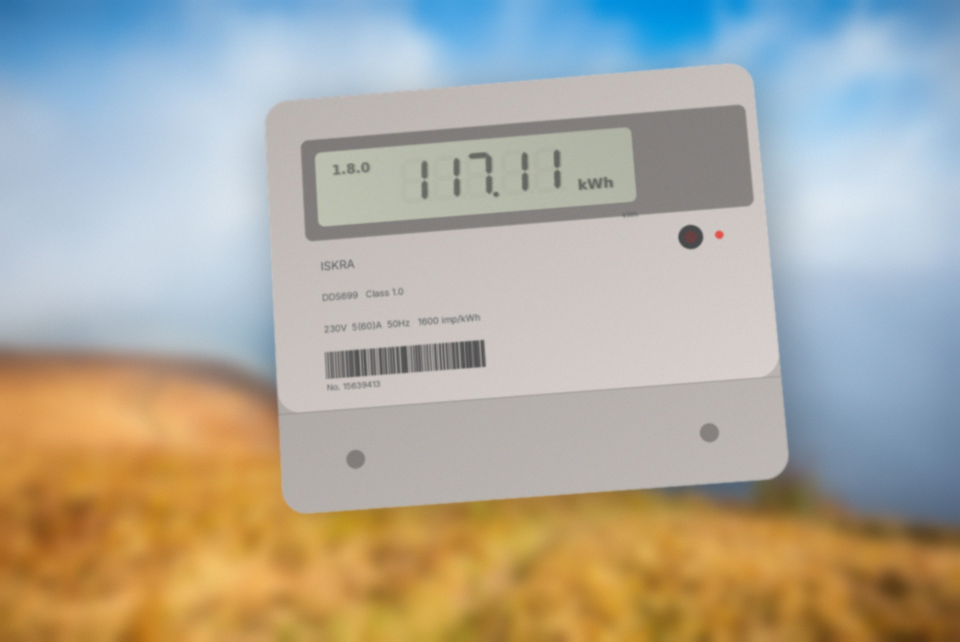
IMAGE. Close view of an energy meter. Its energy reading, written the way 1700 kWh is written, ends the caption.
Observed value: 117.11 kWh
